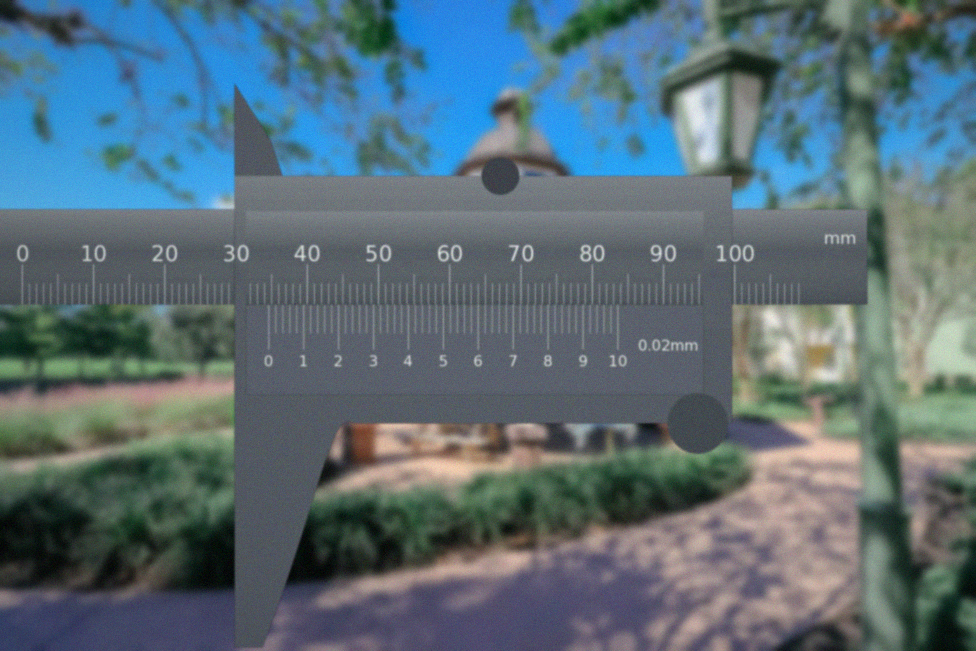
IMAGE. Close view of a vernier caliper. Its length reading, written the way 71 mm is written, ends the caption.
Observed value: 34.6 mm
